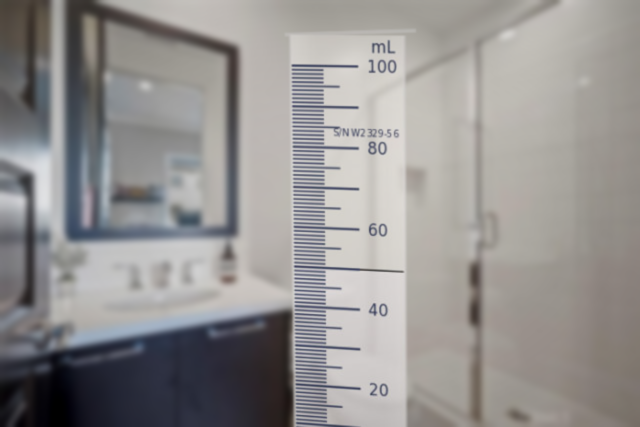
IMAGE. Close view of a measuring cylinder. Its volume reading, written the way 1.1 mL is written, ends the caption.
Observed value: 50 mL
